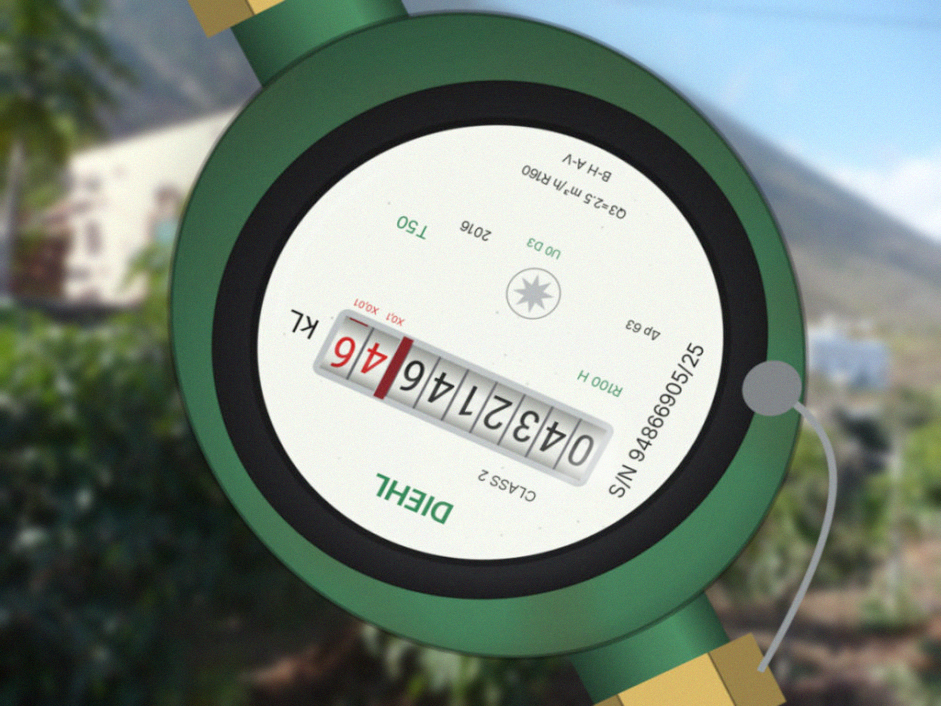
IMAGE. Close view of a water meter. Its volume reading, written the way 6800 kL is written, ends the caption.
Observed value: 432146.46 kL
